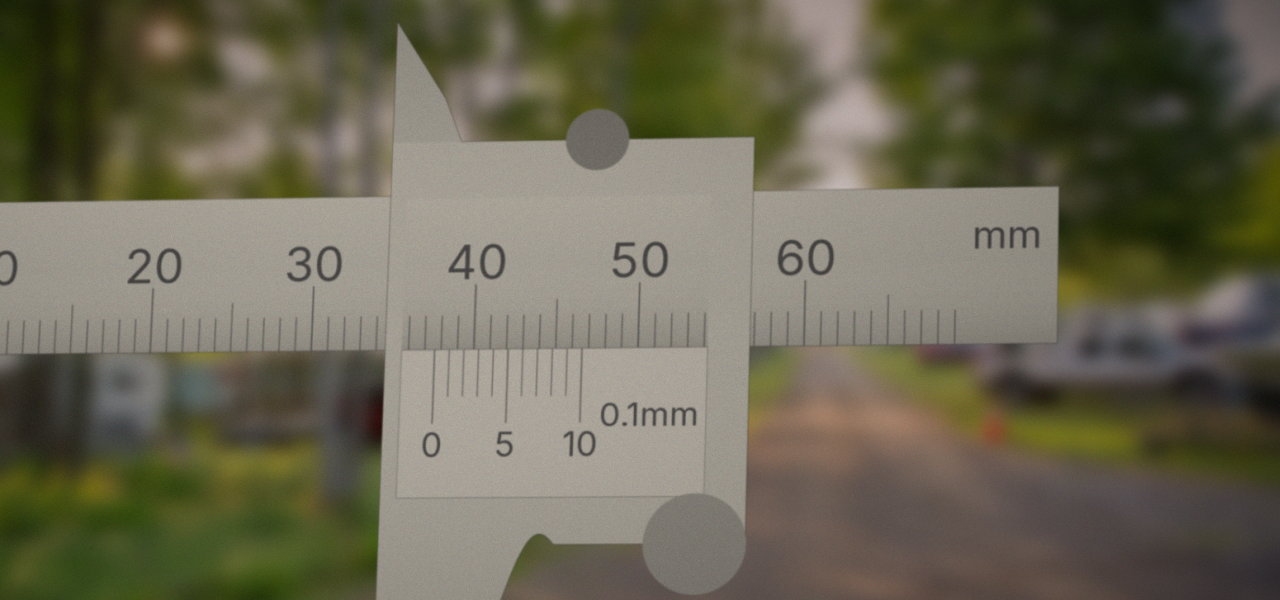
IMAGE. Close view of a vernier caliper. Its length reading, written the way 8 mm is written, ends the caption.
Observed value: 37.6 mm
